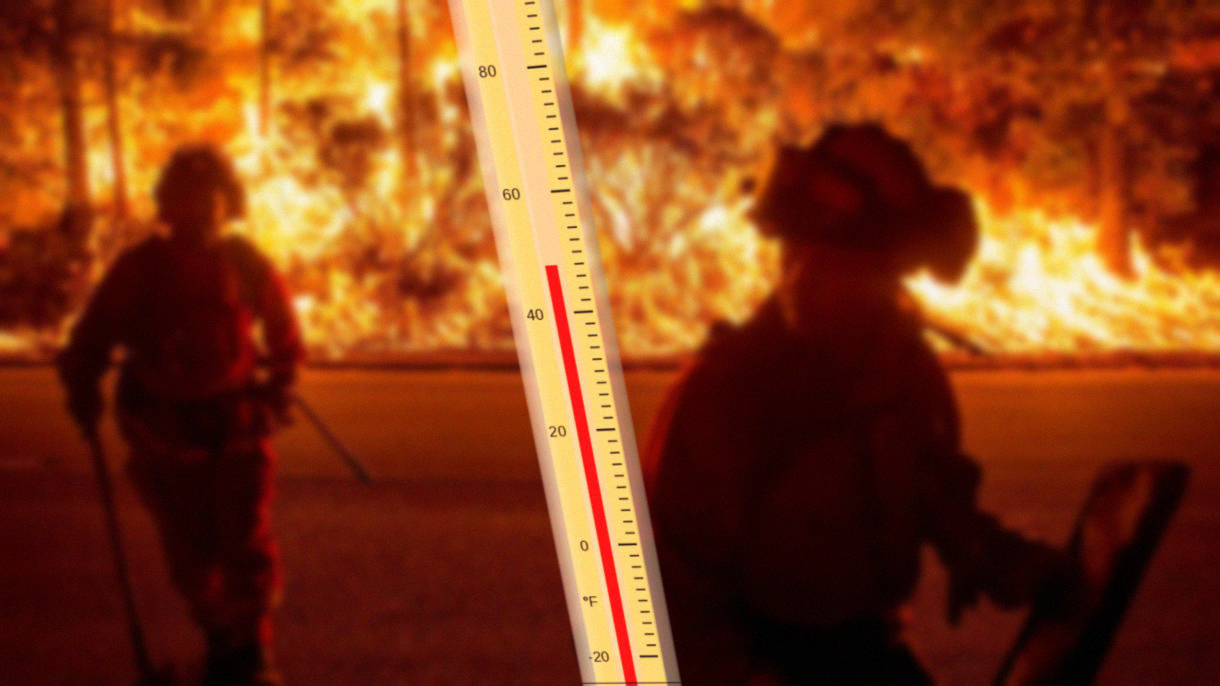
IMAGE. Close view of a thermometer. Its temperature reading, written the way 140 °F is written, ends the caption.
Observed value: 48 °F
